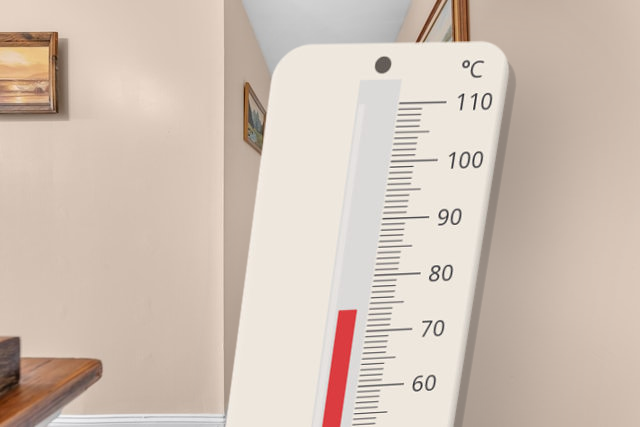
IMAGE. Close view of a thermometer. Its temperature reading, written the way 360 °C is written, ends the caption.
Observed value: 74 °C
